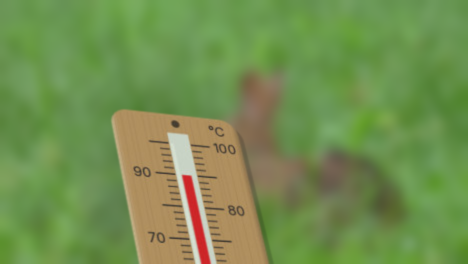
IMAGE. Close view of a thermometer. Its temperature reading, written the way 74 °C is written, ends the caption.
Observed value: 90 °C
